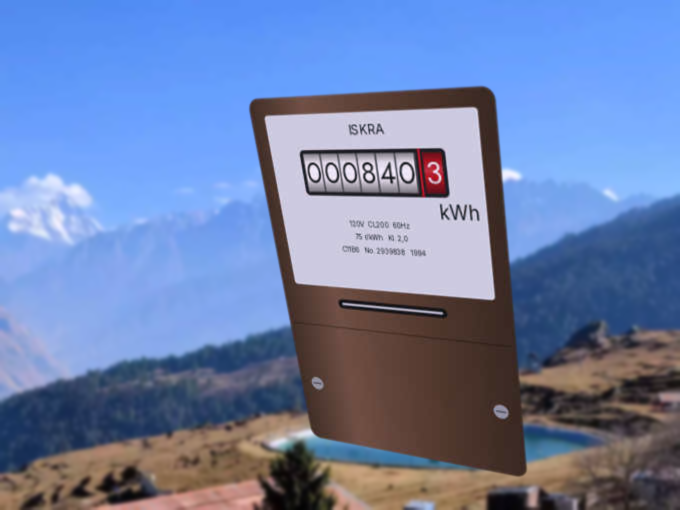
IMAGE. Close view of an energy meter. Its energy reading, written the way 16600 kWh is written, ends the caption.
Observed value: 840.3 kWh
